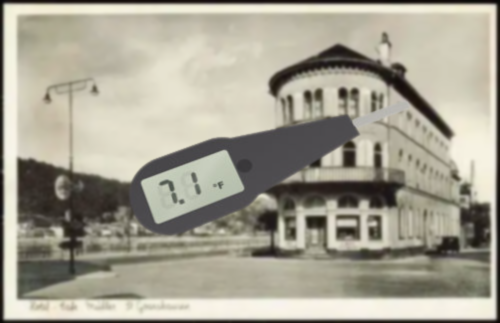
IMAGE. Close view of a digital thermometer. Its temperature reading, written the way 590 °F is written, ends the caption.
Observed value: 7.1 °F
